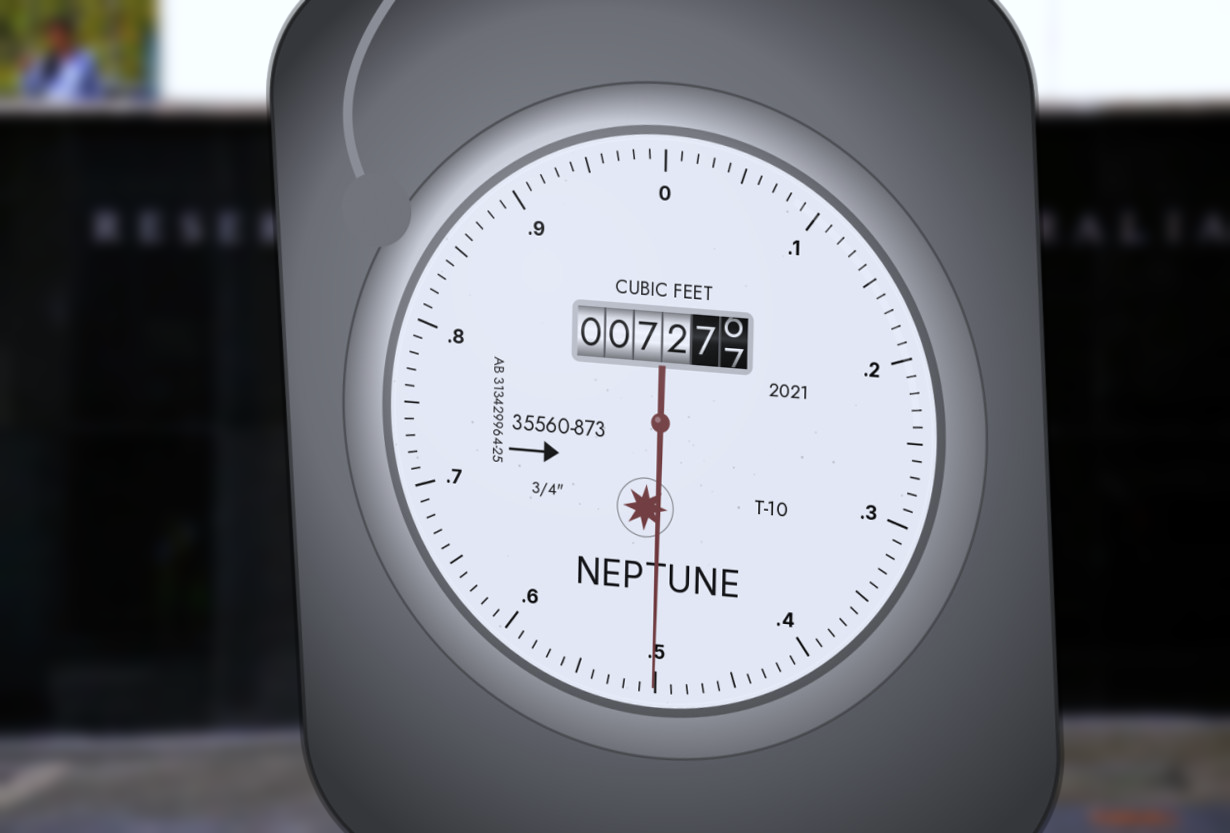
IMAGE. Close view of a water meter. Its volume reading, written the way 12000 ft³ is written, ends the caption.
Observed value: 7276.50 ft³
